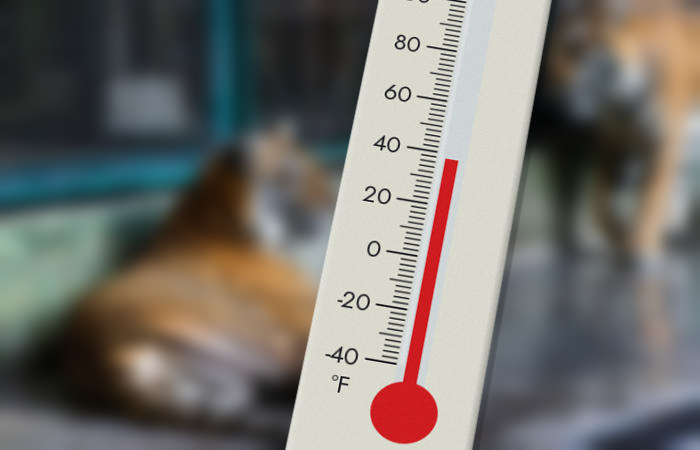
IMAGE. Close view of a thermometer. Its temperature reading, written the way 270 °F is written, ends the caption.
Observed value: 38 °F
